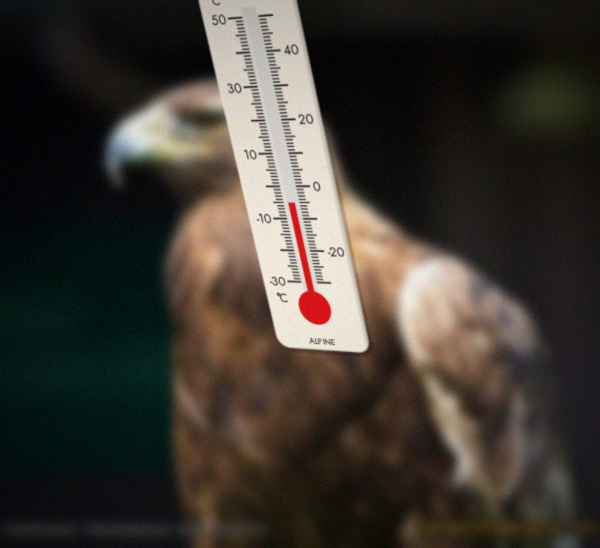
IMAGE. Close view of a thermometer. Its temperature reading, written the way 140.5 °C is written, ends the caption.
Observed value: -5 °C
